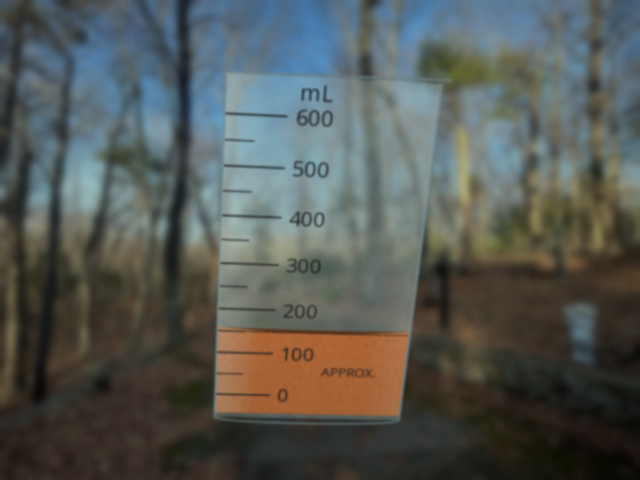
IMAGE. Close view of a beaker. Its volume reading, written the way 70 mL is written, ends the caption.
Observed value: 150 mL
